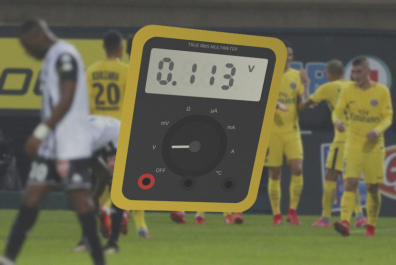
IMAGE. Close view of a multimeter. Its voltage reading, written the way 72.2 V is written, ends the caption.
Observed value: 0.113 V
